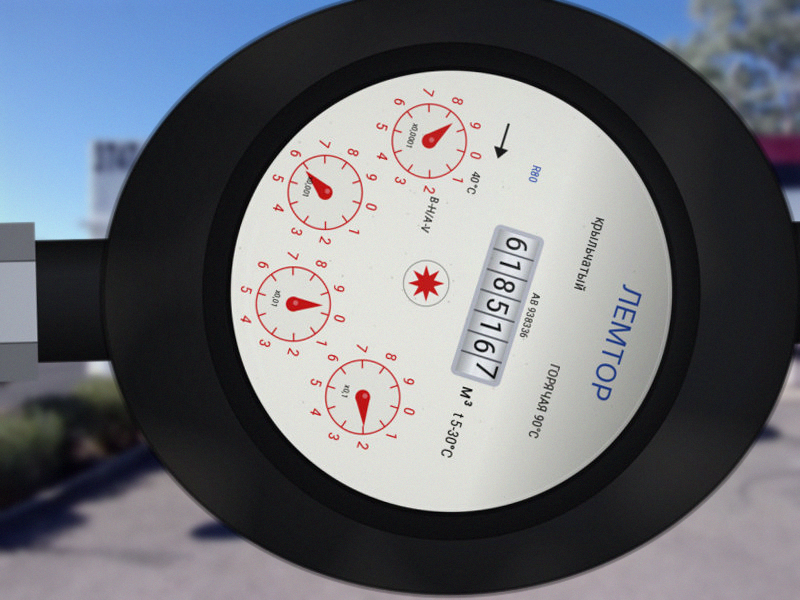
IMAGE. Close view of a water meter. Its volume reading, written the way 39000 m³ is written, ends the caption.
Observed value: 6185167.1958 m³
